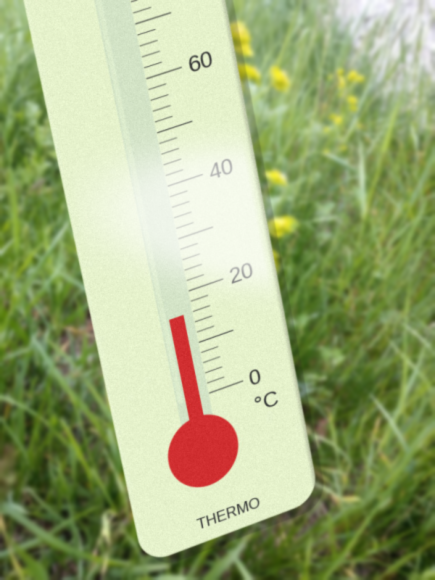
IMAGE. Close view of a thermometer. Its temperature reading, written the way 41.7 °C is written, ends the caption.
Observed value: 16 °C
